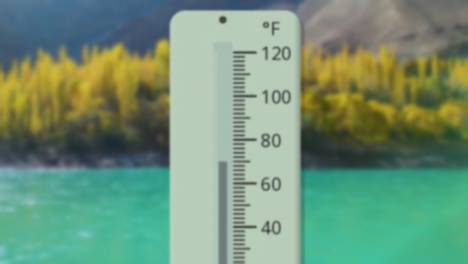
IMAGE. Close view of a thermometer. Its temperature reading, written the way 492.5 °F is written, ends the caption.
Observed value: 70 °F
